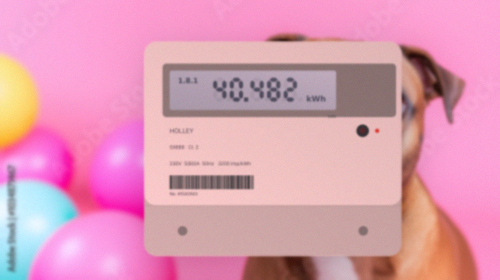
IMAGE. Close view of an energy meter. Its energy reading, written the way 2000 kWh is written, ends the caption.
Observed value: 40.482 kWh
